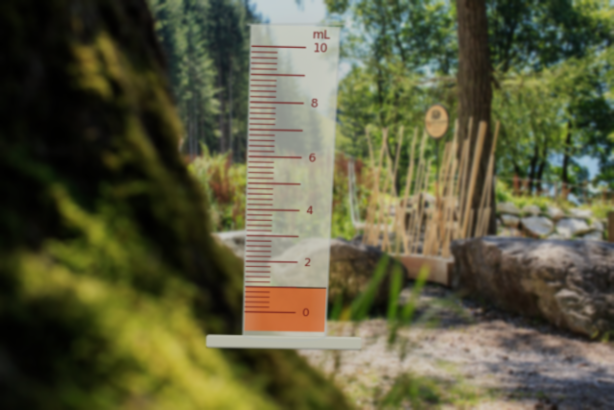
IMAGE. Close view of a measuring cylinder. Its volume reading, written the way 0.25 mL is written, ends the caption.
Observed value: 1 mL
